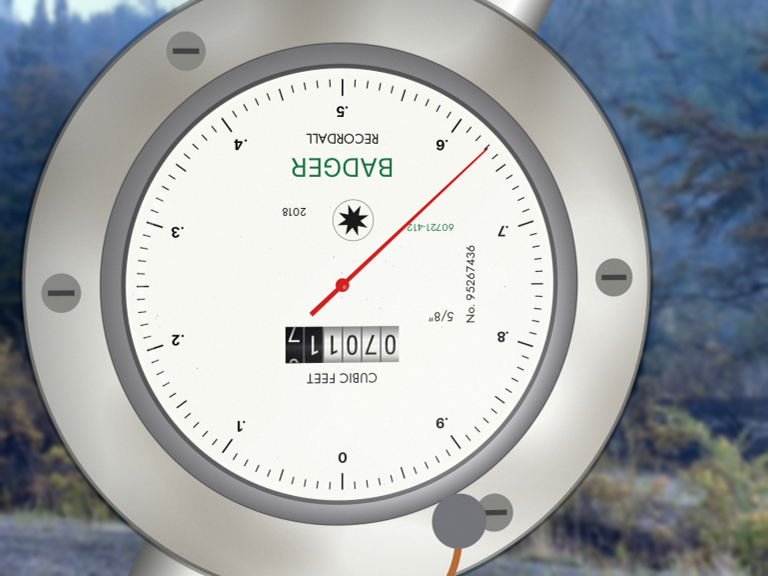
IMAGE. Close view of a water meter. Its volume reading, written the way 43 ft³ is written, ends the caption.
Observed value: 70116.63 ft³
